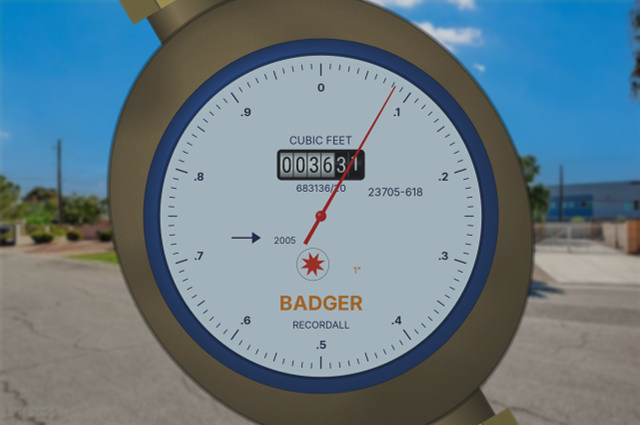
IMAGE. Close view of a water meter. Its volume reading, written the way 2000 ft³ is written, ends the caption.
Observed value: 3631.08 ft³
